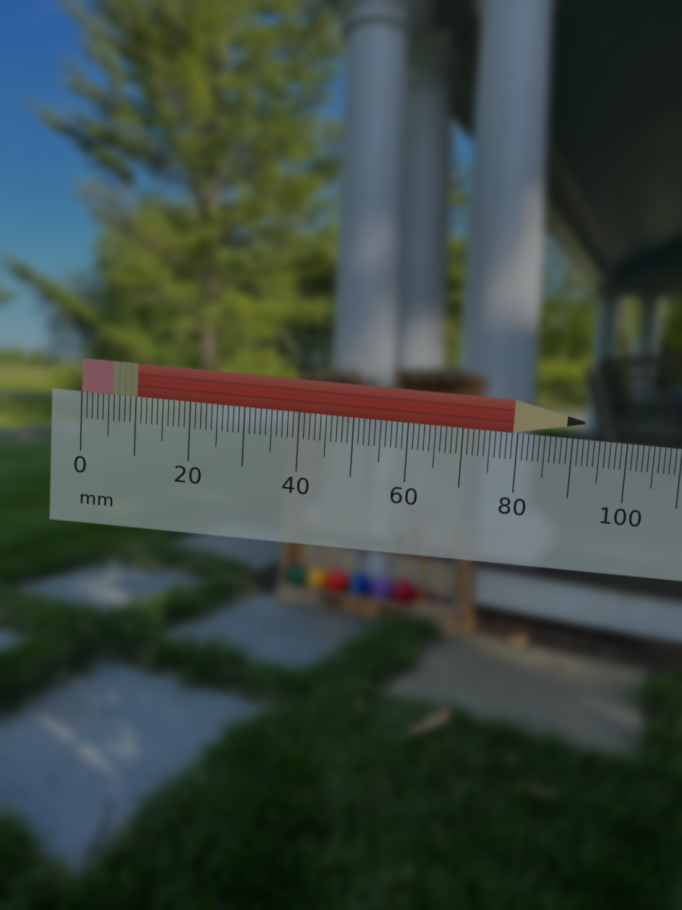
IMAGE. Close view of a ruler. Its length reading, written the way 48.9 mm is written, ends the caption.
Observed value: 92 mm
